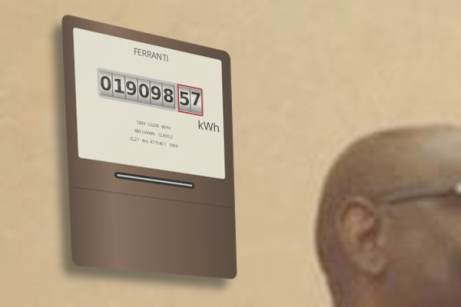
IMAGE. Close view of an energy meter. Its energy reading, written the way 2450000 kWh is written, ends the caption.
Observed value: 19098.57 kWh
